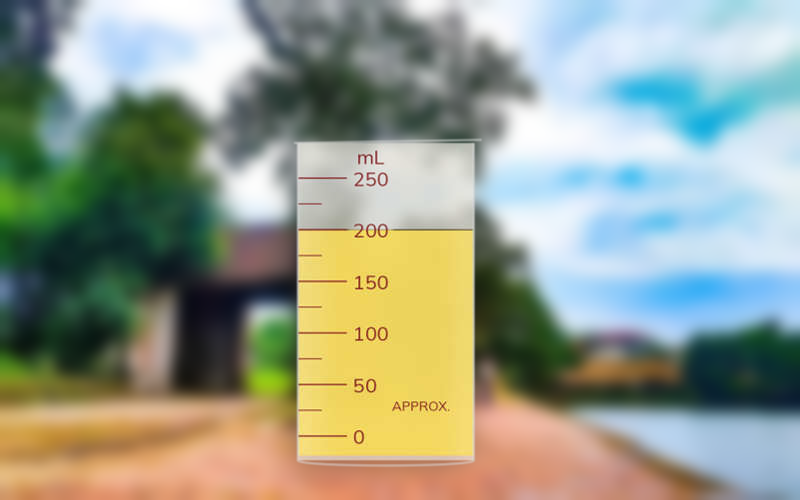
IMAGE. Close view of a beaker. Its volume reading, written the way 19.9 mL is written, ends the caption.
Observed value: 200 mL
